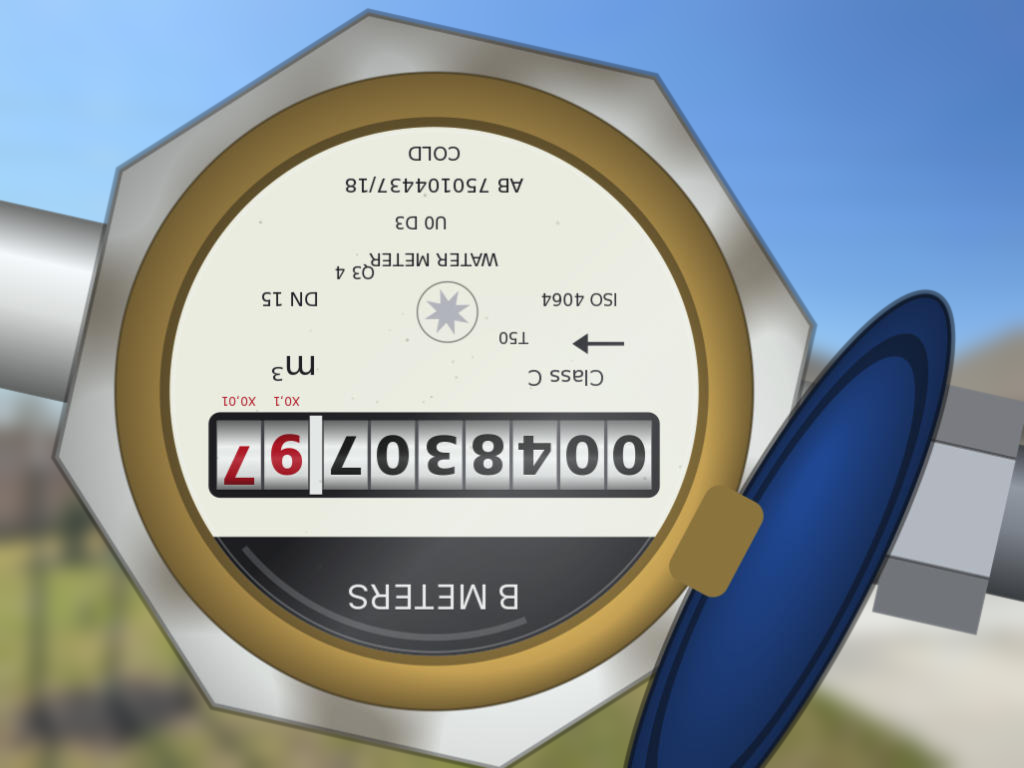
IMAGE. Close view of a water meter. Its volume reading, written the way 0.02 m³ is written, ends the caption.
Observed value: 48307.97 m³
